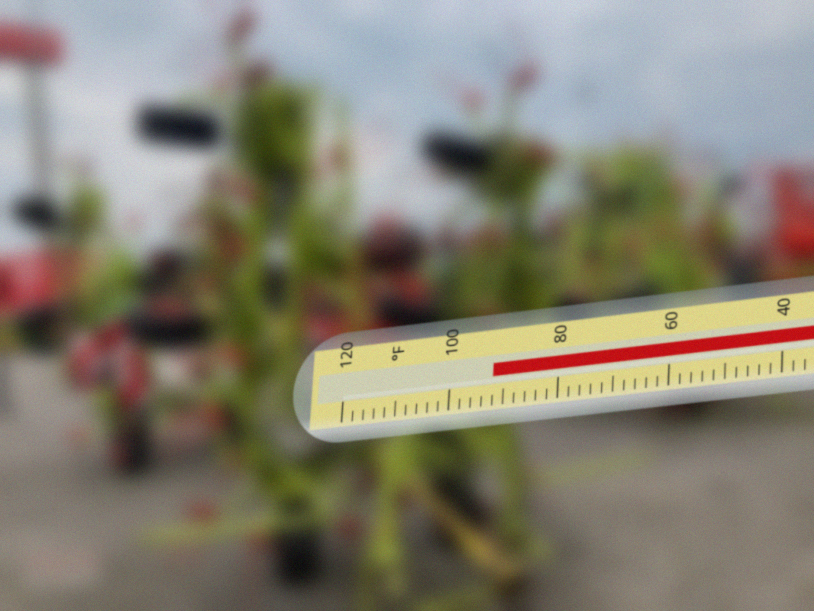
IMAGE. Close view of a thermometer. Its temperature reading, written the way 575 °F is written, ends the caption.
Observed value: 92 °F
